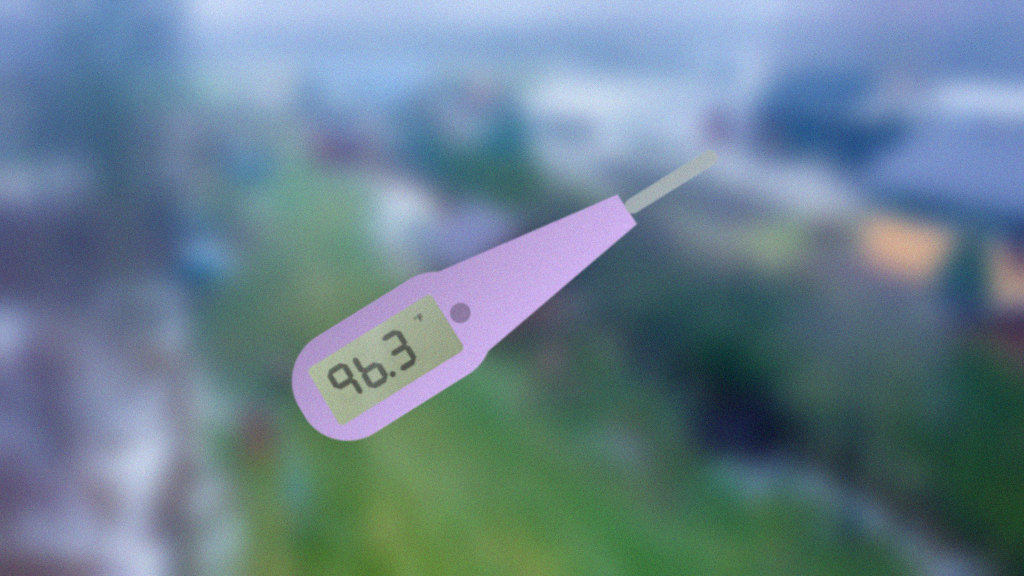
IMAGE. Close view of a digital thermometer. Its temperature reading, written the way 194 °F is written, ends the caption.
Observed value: 96.3 °F
